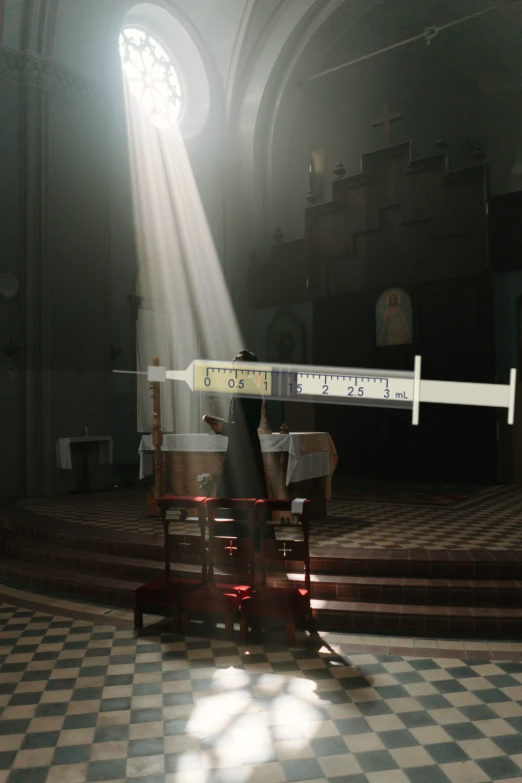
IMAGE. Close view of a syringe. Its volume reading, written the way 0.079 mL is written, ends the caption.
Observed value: 1.1 mL
